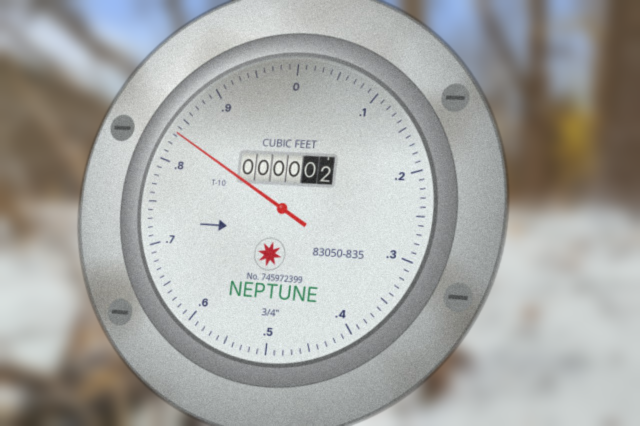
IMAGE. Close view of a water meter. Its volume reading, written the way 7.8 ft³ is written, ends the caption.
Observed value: 1.83 ft³
